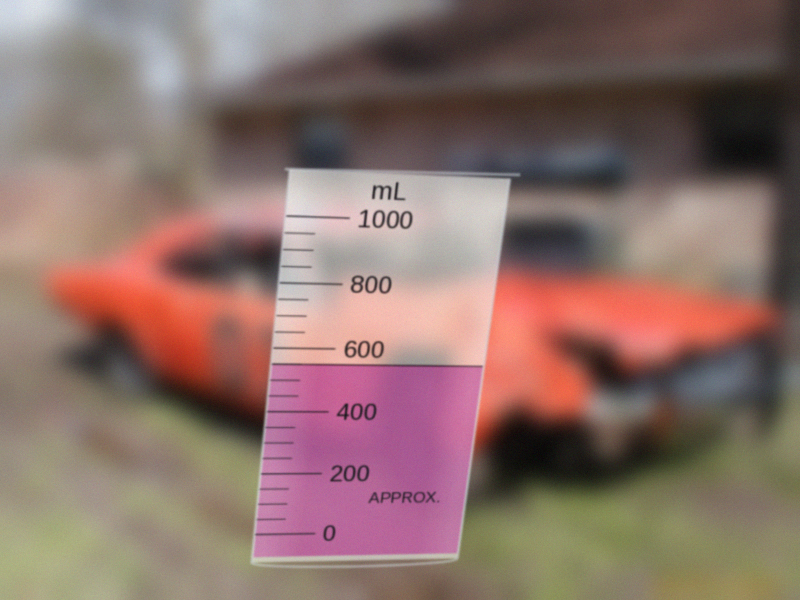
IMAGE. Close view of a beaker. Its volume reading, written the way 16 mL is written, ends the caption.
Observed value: 550 mL
